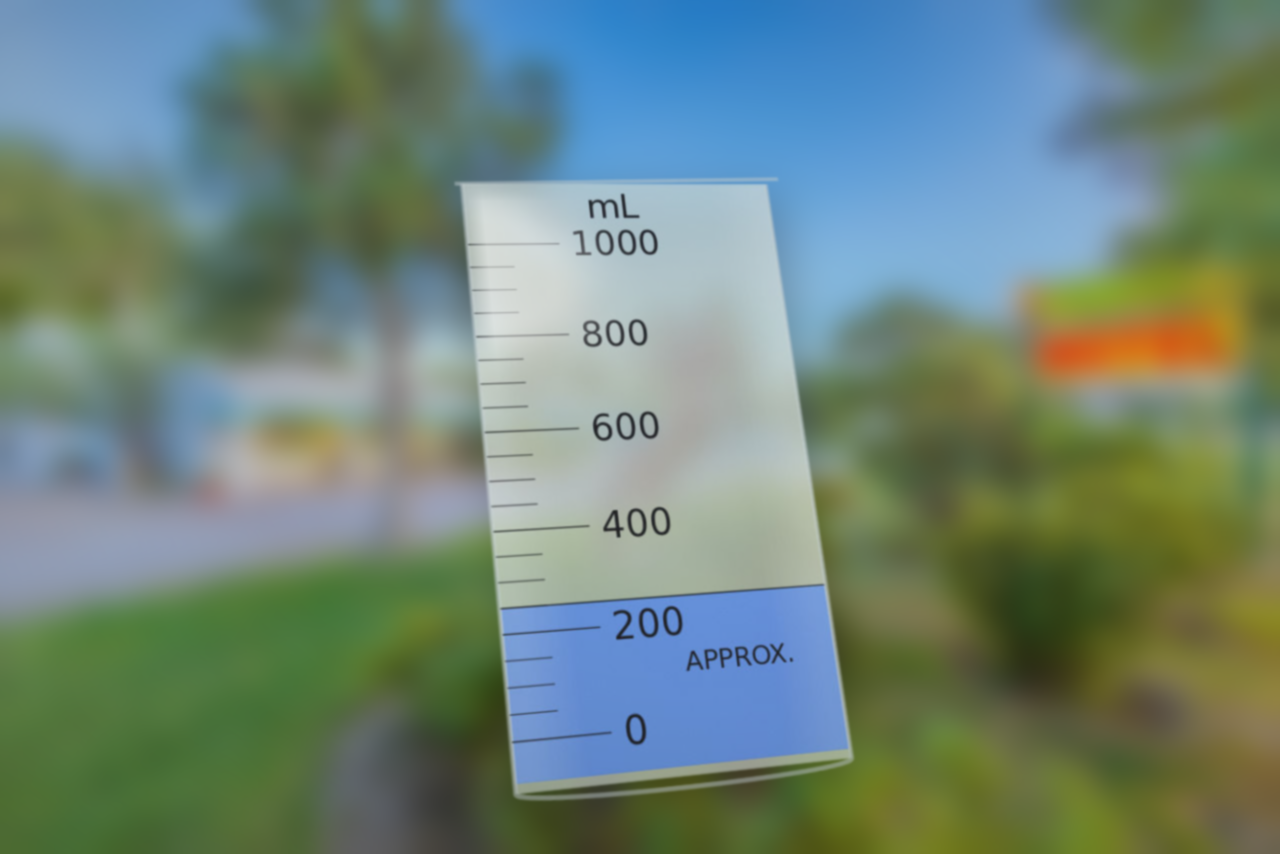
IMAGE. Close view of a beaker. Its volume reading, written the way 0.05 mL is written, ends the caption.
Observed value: 250 mL
